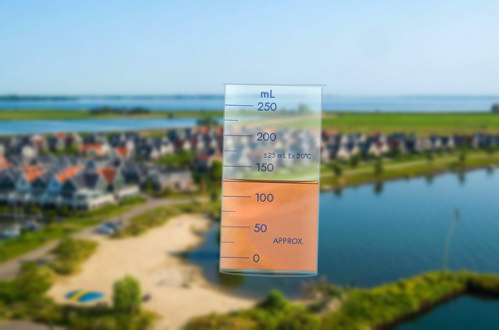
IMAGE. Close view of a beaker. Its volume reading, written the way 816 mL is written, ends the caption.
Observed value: 125 mL
